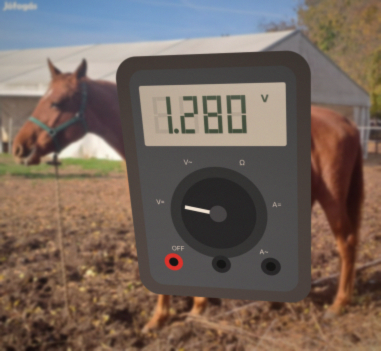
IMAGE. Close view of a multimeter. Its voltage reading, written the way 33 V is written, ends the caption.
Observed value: 1.280 V
